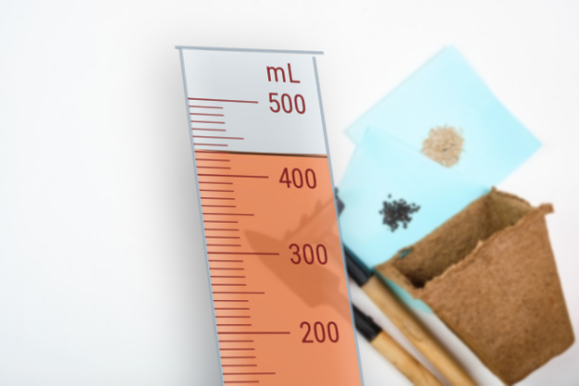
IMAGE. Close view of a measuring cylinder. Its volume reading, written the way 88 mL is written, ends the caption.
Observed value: 430 mL
